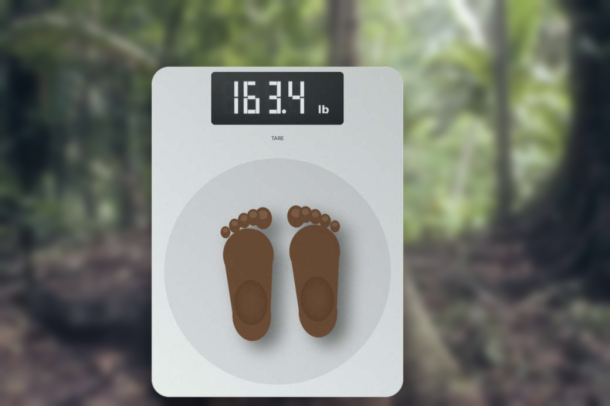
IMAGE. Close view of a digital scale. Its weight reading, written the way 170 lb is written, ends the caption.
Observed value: 163.4 lb
